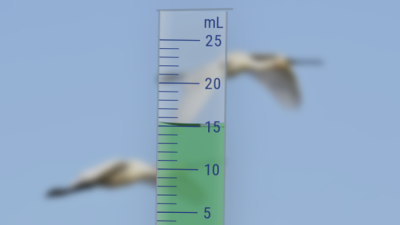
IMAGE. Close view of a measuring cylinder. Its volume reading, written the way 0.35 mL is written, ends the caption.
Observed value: 15 mL
